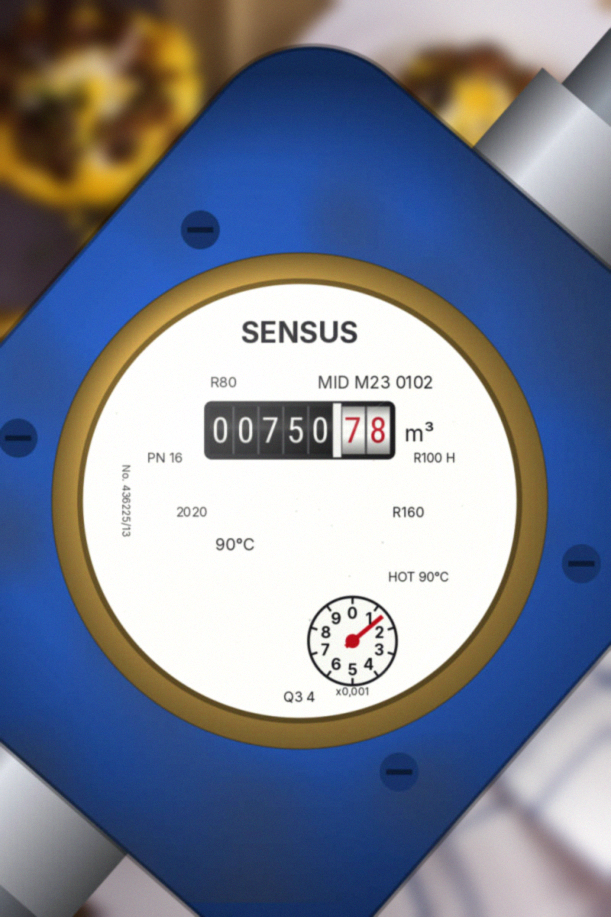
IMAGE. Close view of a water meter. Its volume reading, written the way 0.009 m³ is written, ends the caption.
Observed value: 750.781 m³
